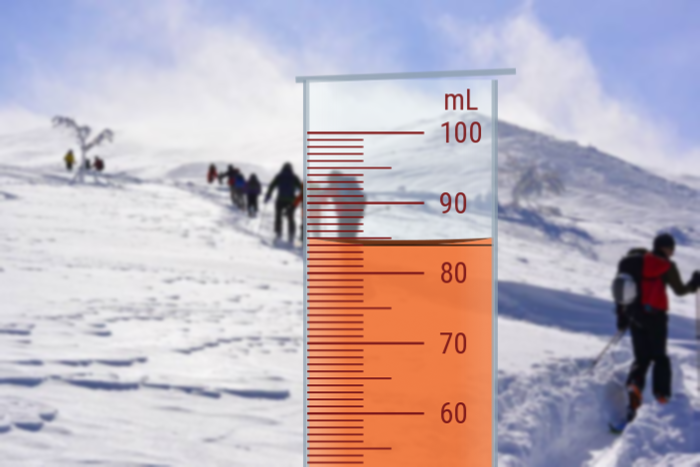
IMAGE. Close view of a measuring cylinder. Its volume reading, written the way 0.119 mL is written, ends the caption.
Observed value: 84 mL
